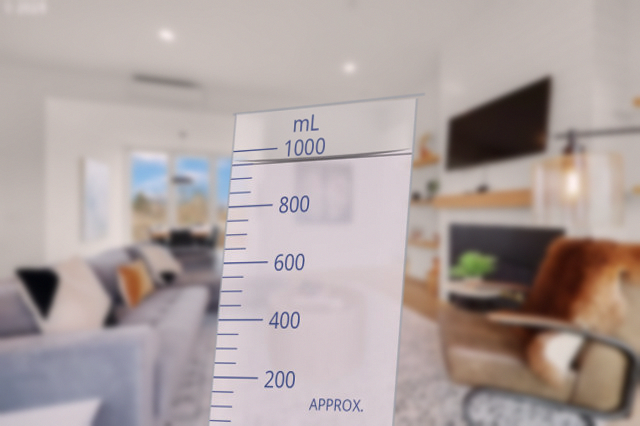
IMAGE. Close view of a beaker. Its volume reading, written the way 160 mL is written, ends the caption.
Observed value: 950 mL
